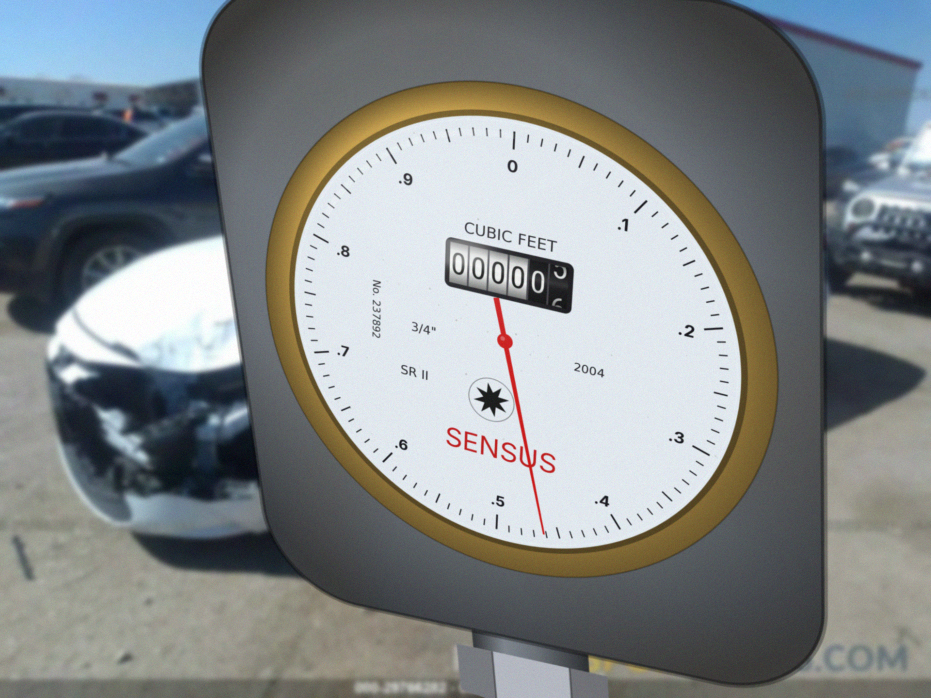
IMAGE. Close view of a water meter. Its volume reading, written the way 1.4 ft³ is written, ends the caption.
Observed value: 5.46 ft³
